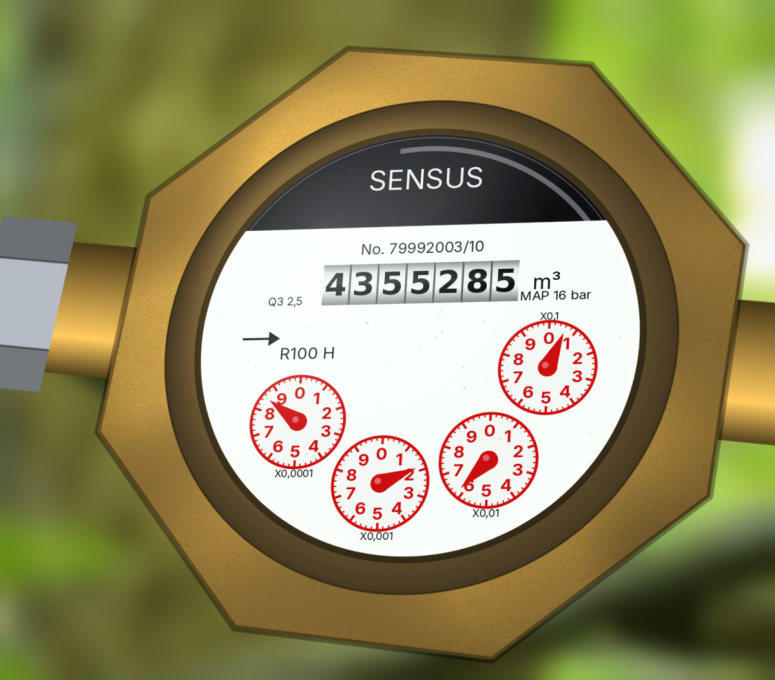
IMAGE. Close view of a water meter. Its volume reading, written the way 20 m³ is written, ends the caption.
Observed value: 4355285.0618 m³
